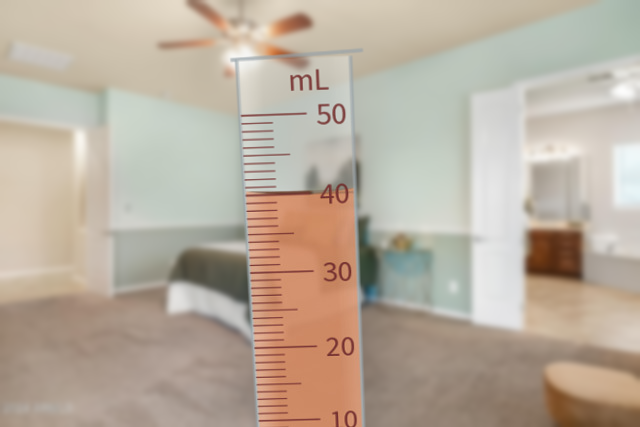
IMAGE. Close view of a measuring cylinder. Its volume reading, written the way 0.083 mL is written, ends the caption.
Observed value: 40 mL
